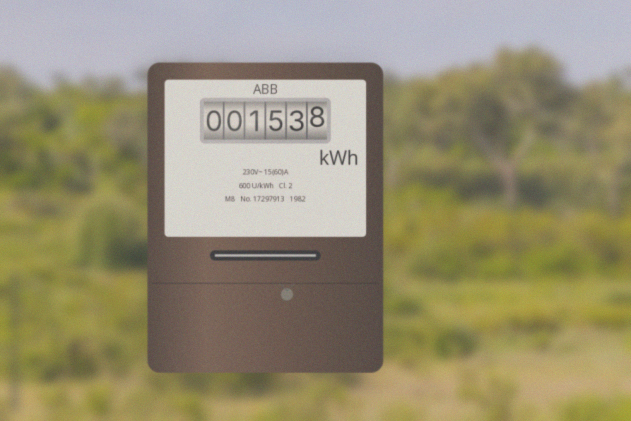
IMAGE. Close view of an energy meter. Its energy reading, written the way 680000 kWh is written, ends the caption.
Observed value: 1538 kWh
